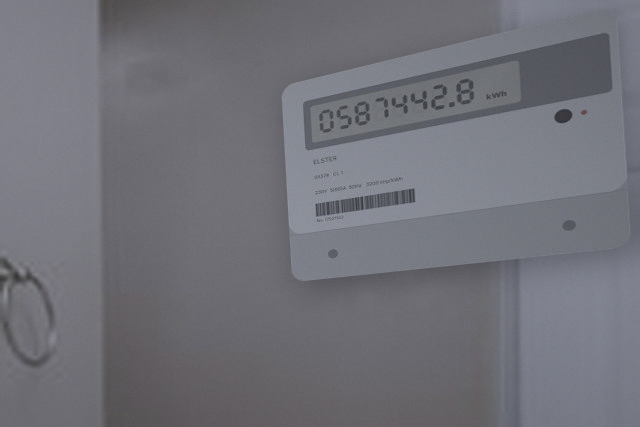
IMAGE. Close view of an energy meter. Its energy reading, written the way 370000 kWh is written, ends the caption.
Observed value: 587442.8 kWh
